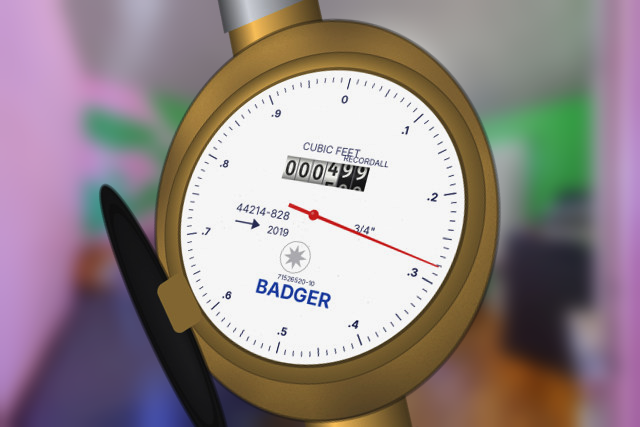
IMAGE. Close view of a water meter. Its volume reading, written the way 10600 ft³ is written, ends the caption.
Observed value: 499.28 ft³
